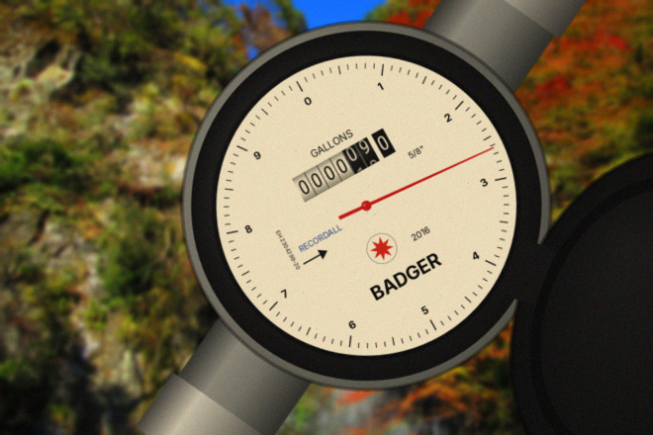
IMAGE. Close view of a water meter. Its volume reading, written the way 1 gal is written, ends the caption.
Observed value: 92.6 gal
